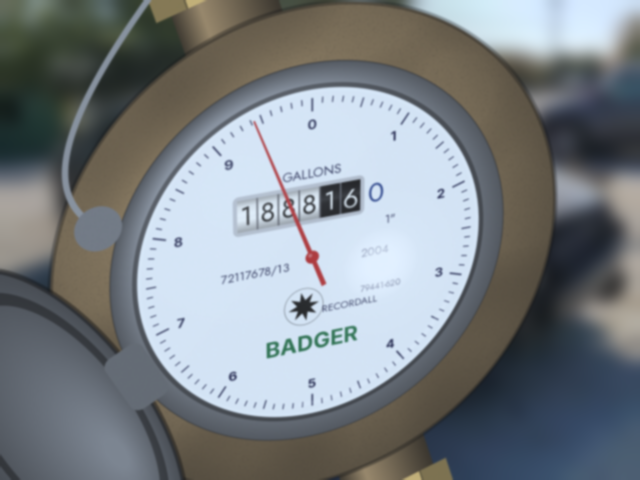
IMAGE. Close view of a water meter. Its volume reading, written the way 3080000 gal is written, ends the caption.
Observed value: 1888159.4 gal
